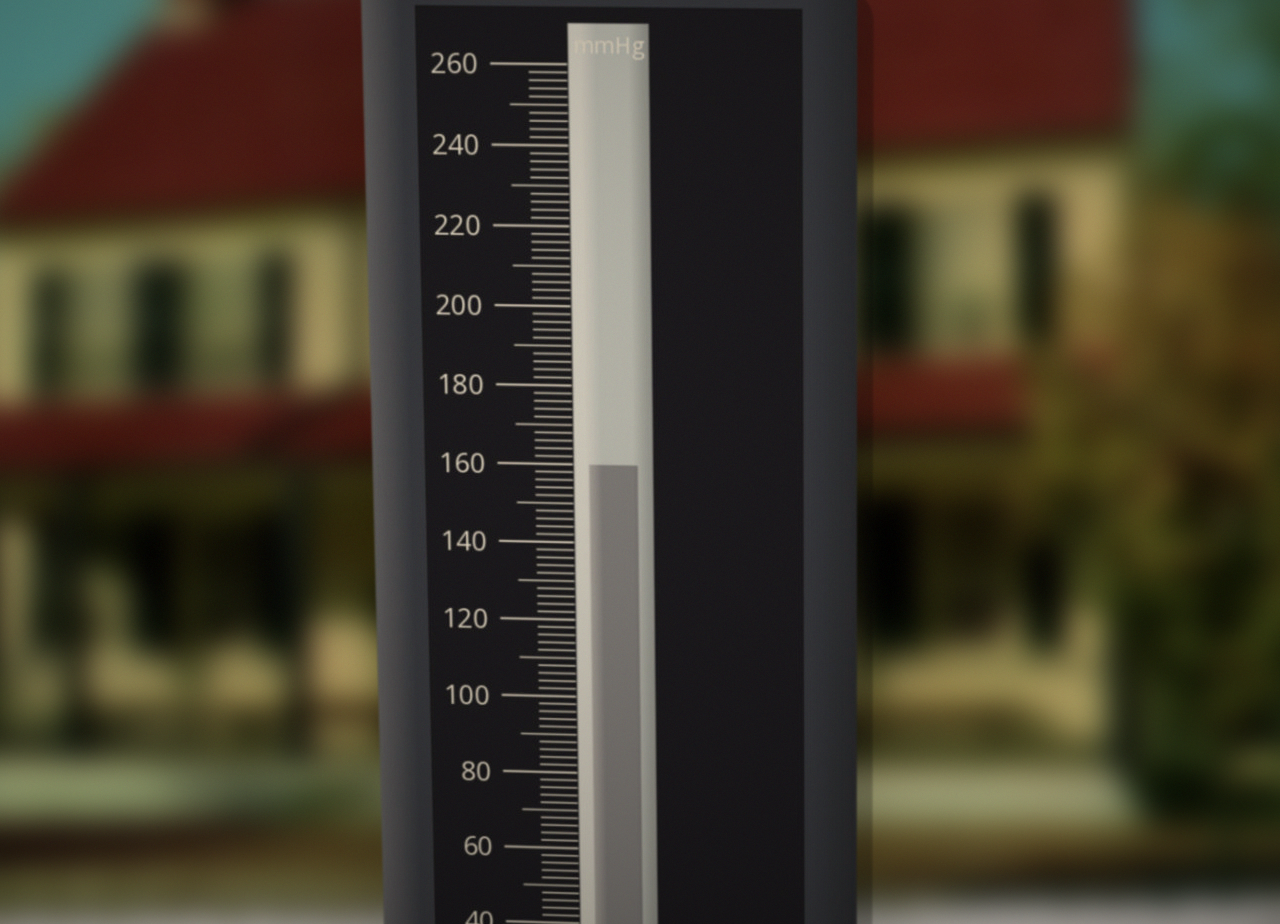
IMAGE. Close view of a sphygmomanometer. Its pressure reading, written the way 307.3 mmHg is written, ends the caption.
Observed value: 160 mmHg
